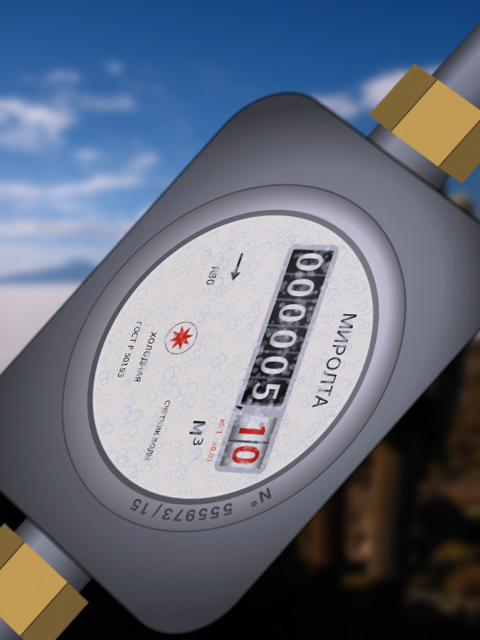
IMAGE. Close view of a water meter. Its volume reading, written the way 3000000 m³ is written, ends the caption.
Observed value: 5.10 m³
